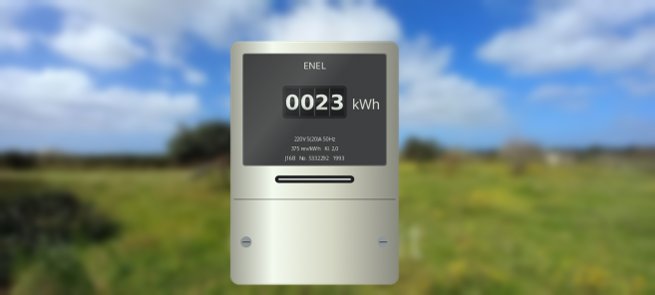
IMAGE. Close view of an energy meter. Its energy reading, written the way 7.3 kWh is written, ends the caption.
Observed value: 23 kWh
